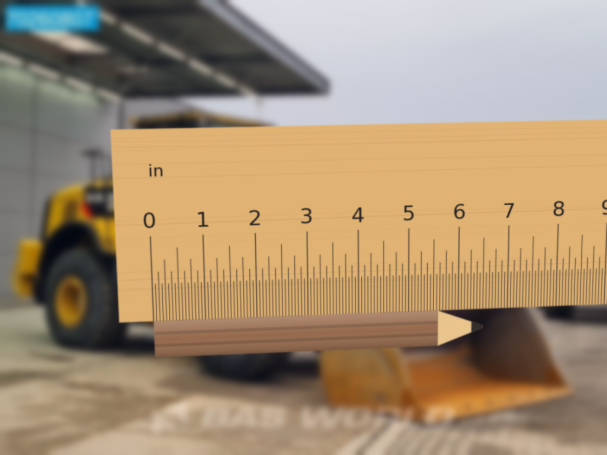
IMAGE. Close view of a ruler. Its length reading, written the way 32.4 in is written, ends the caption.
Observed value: 6.5 in
